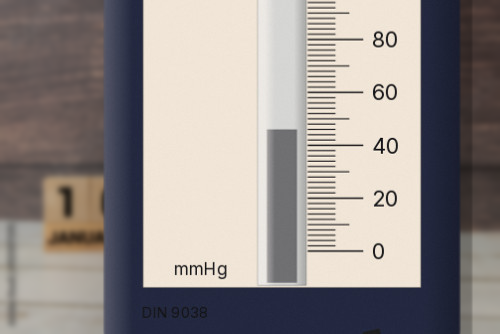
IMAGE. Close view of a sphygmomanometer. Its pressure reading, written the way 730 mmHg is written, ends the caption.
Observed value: 46 mmHg
